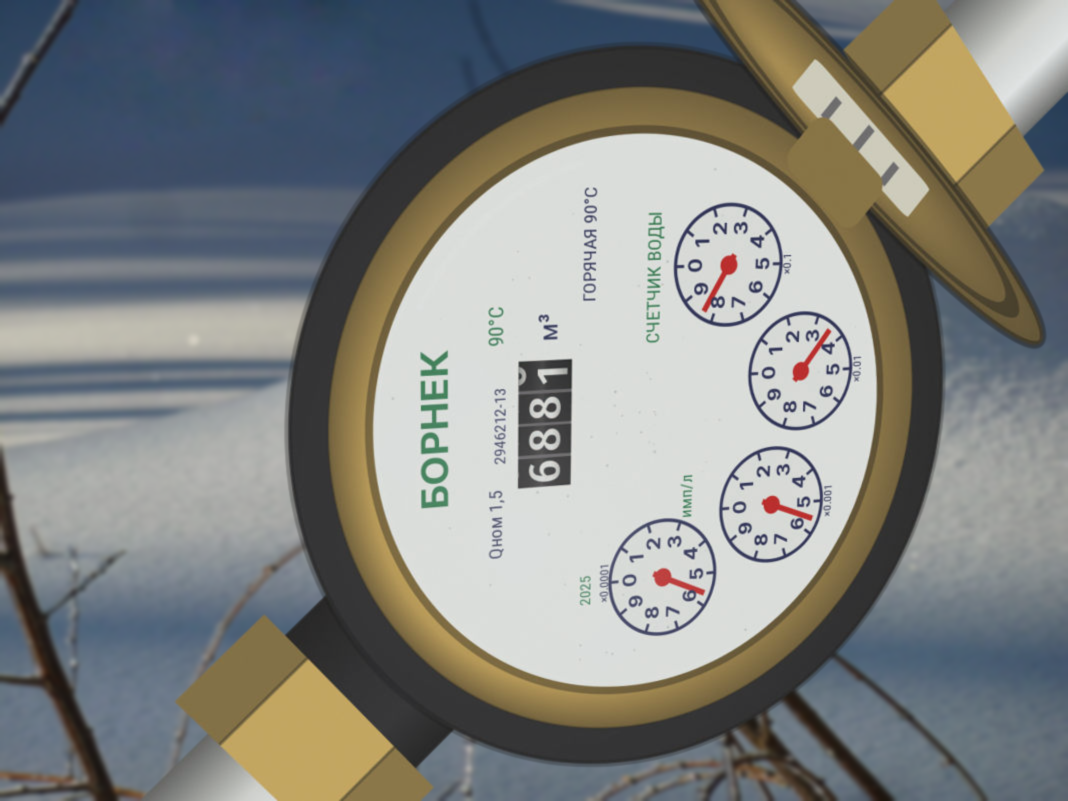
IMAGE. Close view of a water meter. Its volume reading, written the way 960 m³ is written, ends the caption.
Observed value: 6880.8355 m³
